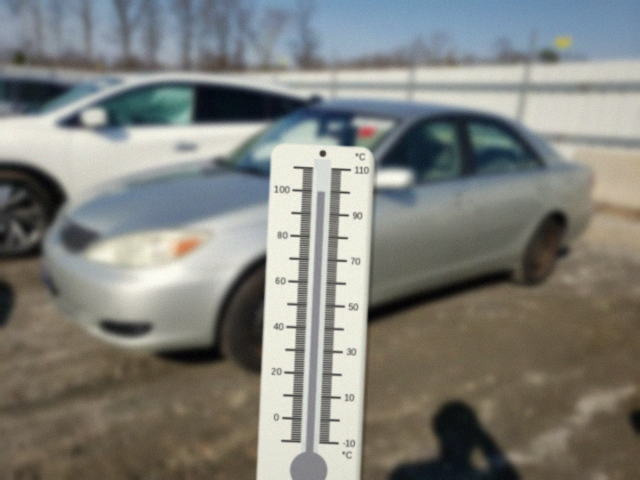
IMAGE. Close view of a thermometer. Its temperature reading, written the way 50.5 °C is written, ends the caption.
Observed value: 100 °C
